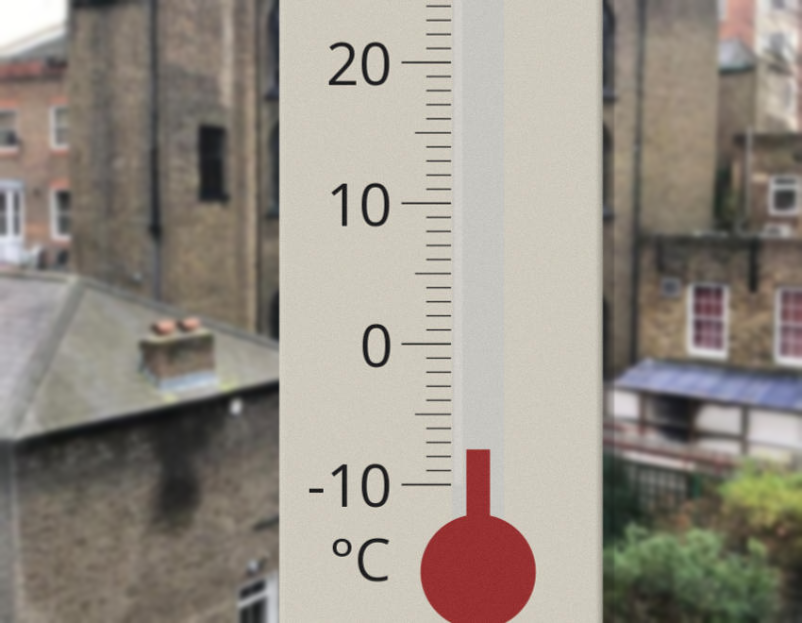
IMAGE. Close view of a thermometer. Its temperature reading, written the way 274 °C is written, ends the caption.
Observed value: -7.5 °C
